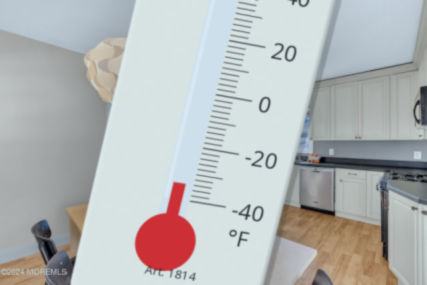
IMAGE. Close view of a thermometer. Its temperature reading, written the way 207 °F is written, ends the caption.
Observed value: -34 °F
